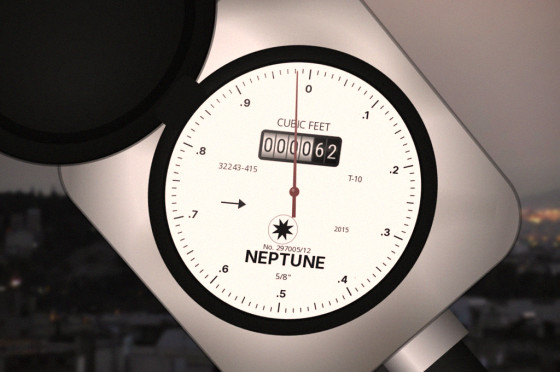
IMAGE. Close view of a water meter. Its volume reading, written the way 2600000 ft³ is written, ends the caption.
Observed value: 61.98 ft³
